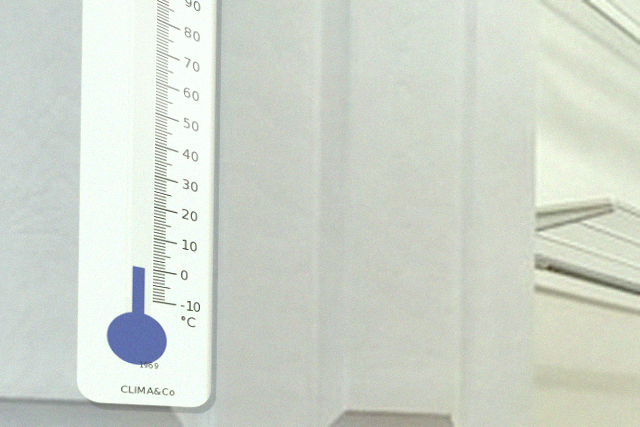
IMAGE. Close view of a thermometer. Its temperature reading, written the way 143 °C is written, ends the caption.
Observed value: 0 °C
